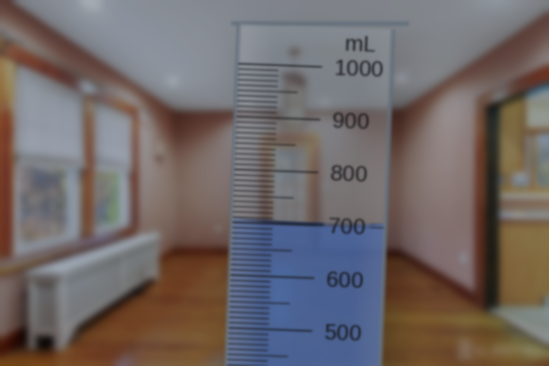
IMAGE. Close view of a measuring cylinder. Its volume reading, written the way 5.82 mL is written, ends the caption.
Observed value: 700 mL
